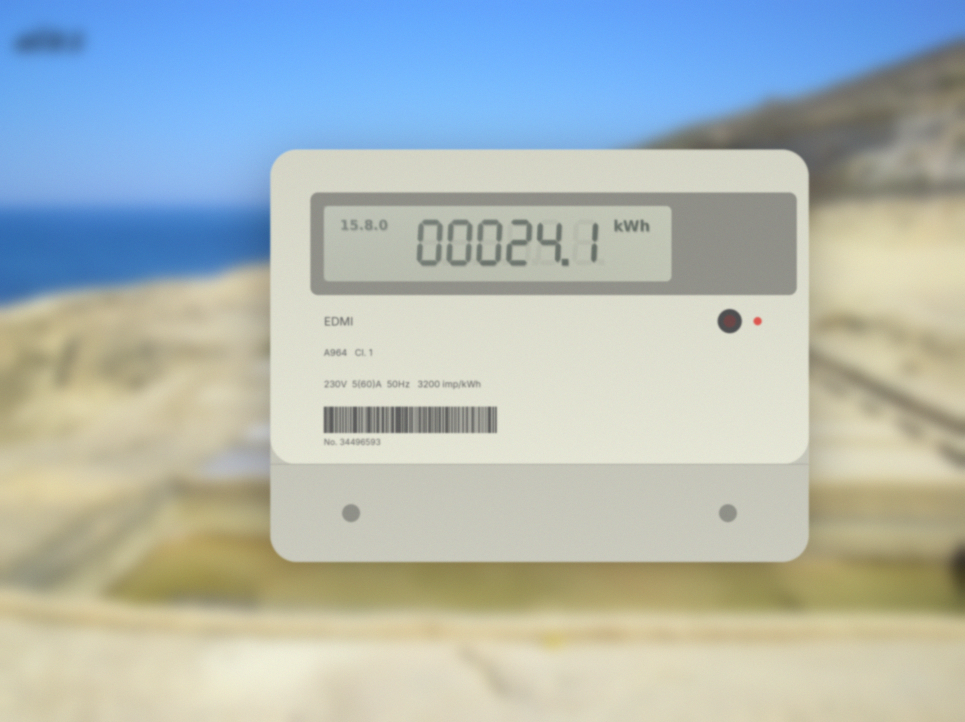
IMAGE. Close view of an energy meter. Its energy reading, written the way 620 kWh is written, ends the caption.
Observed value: 24.1 kWh
